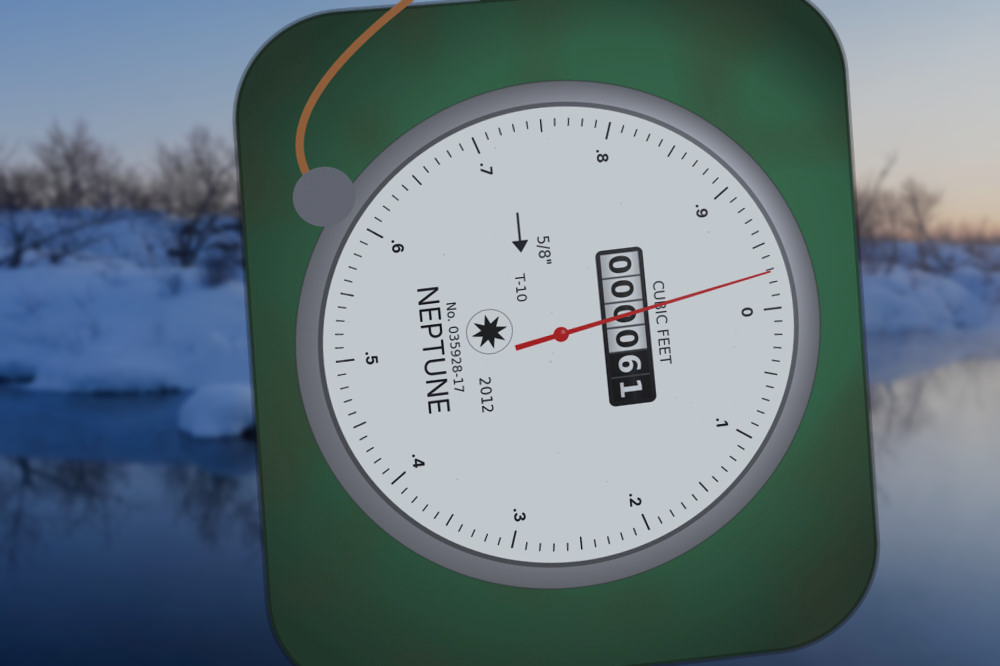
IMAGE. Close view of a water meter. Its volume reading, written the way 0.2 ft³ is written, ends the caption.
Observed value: 60.97 ft³
